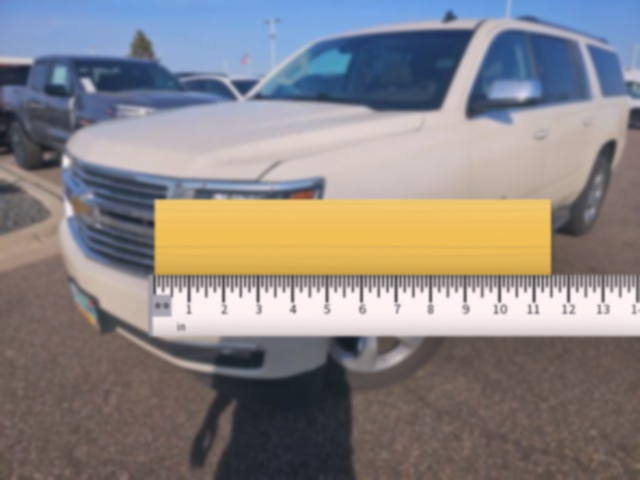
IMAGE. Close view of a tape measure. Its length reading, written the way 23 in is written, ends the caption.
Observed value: 11.5 in
